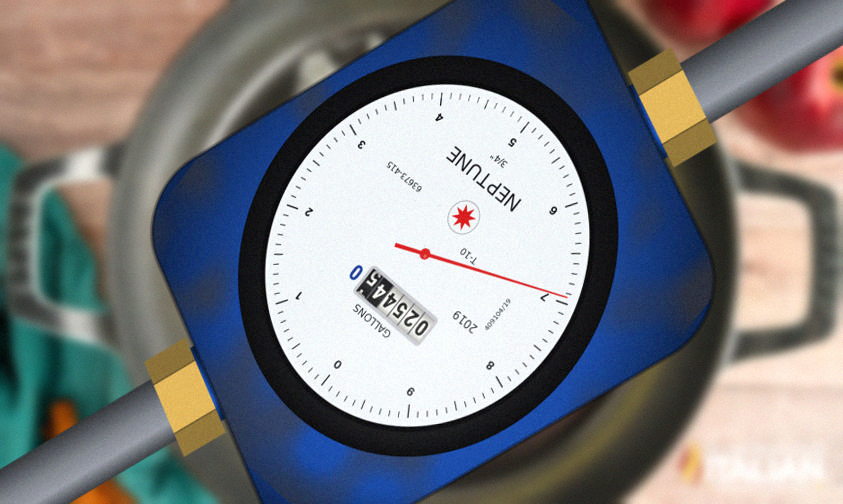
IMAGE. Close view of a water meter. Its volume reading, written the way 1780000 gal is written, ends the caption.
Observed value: 254446.9 gal
